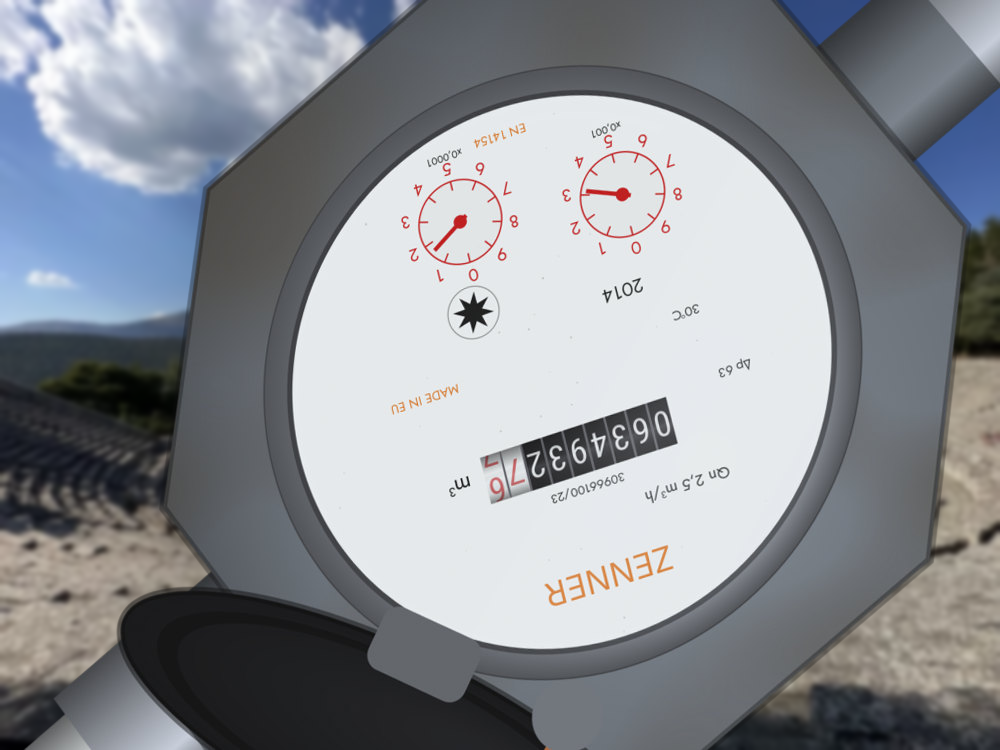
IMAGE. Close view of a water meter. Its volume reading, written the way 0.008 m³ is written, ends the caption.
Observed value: 634932.7631 m³
